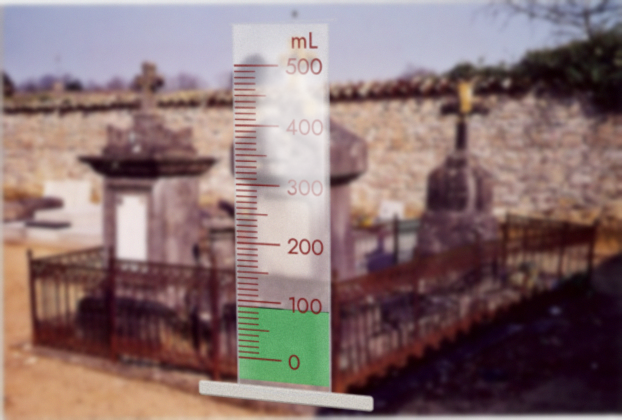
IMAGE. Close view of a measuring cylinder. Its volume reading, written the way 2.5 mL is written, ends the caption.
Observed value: 90 mL
